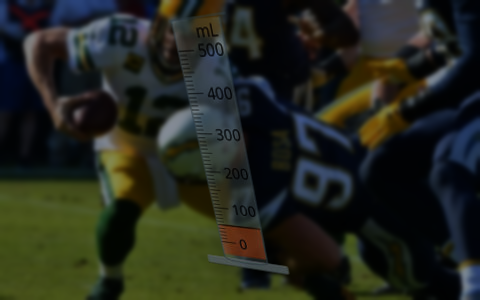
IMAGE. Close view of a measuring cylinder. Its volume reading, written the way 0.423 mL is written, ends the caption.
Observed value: 50 mL
